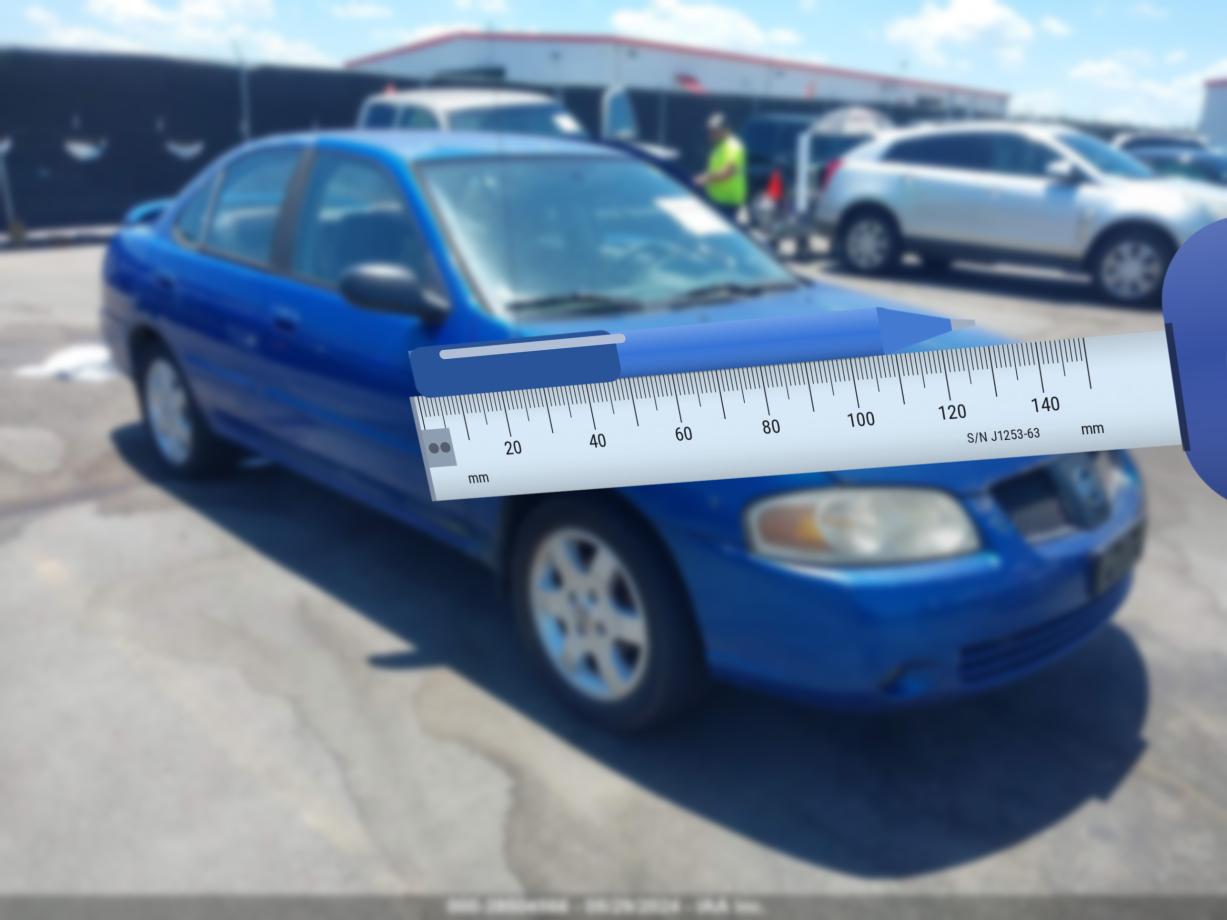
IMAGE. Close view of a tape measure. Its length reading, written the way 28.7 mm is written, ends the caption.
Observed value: 128 mm
